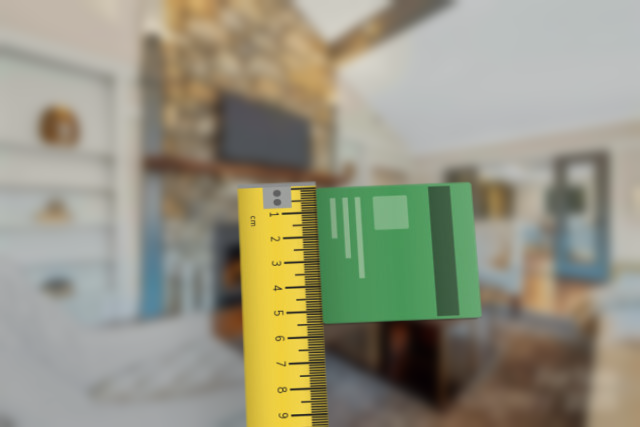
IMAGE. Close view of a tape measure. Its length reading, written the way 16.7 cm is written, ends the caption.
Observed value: 5.5 cm
